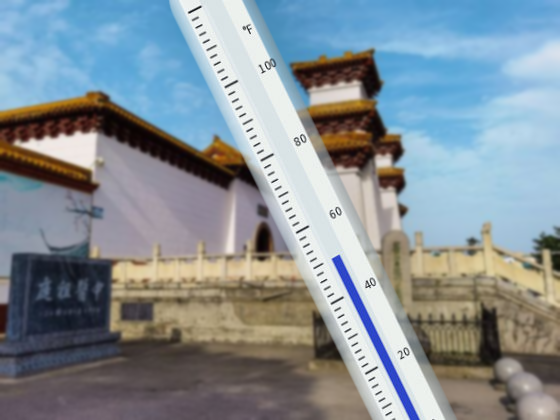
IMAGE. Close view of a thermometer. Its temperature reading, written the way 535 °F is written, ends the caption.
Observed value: 50 °F
